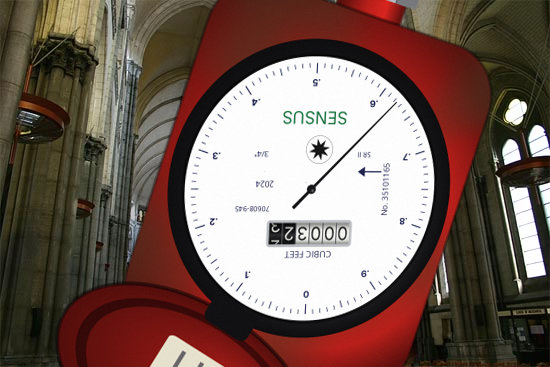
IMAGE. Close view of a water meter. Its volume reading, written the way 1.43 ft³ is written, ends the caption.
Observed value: 322.62 ft³
